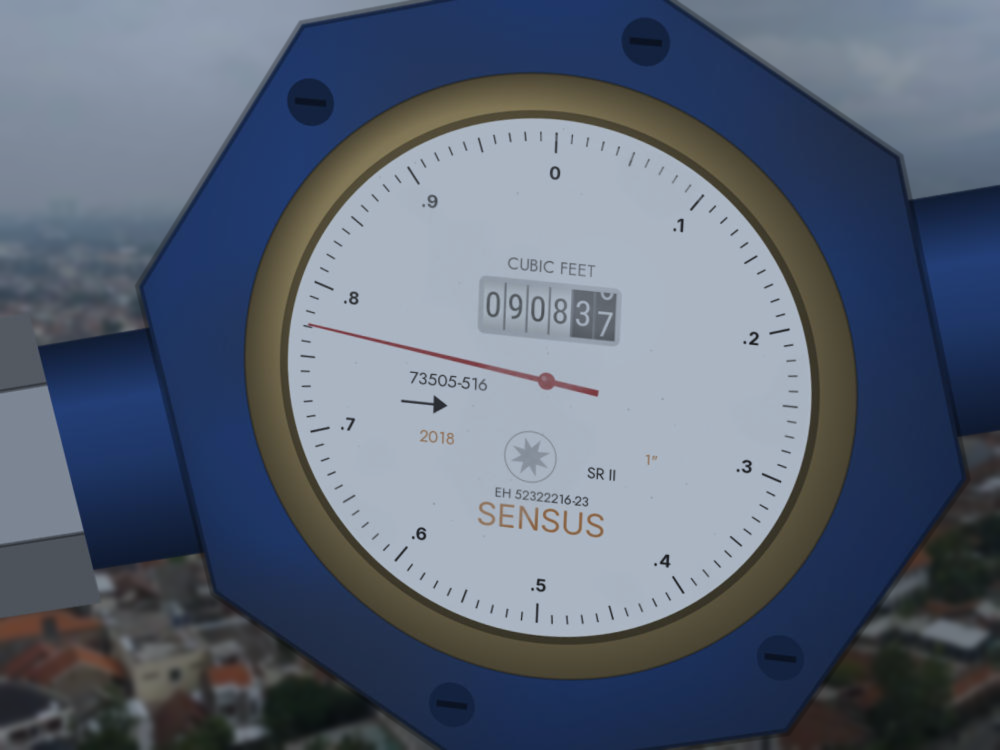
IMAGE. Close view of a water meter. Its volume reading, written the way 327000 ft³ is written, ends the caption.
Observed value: 90836.77 ft³
